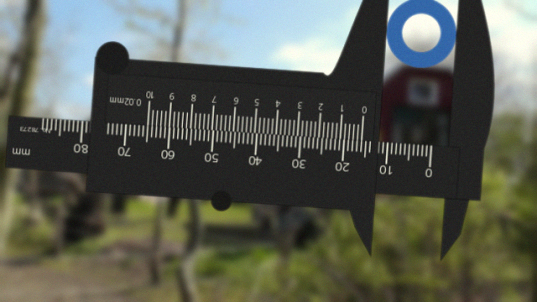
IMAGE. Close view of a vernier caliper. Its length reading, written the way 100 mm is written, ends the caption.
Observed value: 16.0 mm
